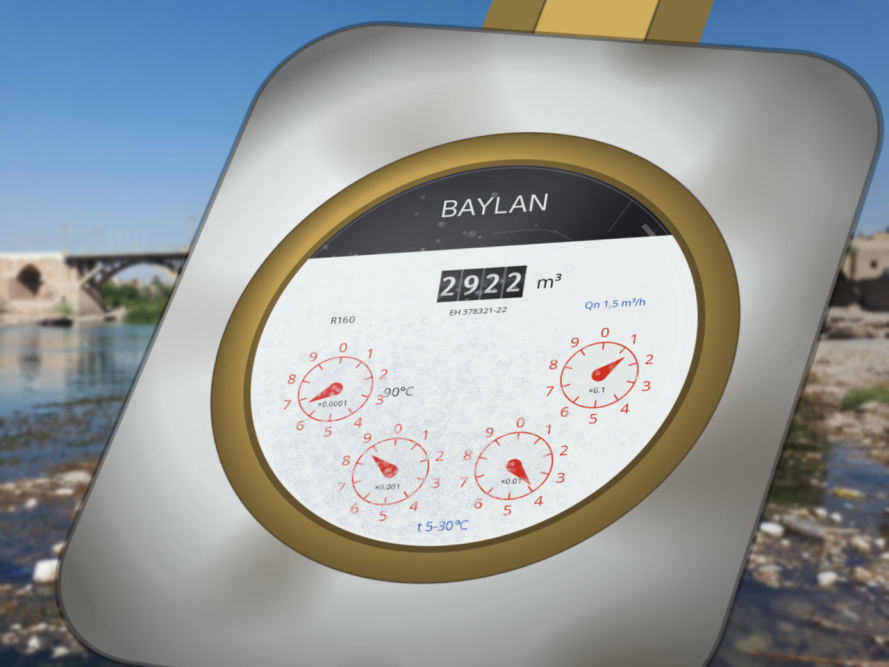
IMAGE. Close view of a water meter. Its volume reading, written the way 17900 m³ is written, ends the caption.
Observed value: 2922.1386 m³
